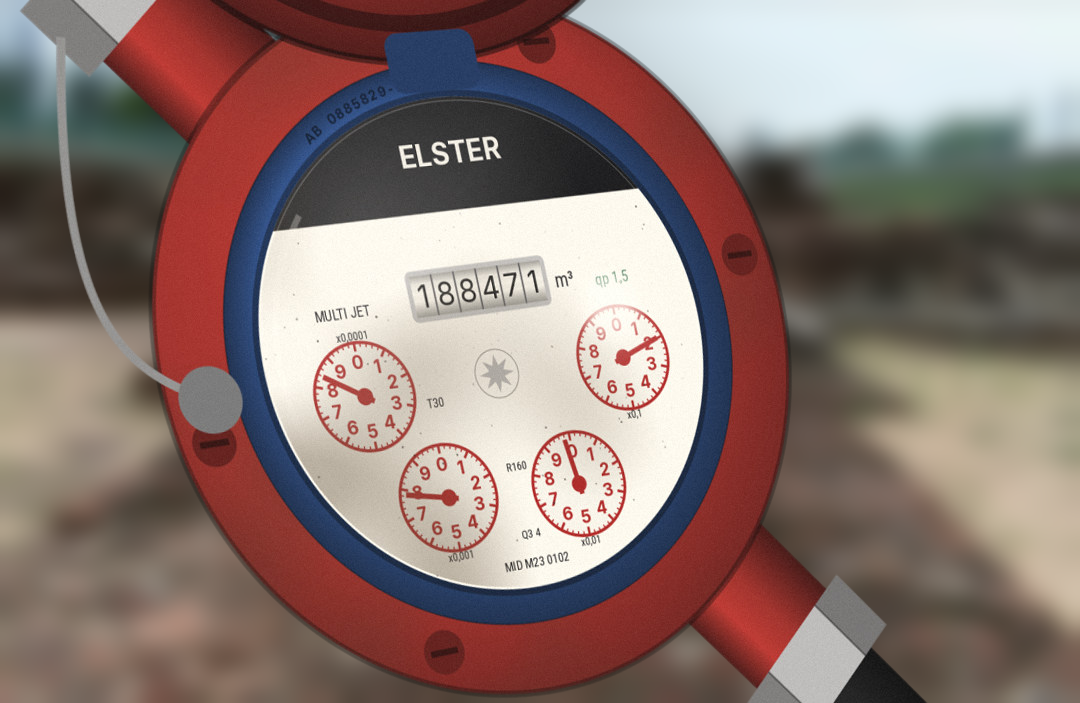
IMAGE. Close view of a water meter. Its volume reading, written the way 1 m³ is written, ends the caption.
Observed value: 188471.1978 m³
